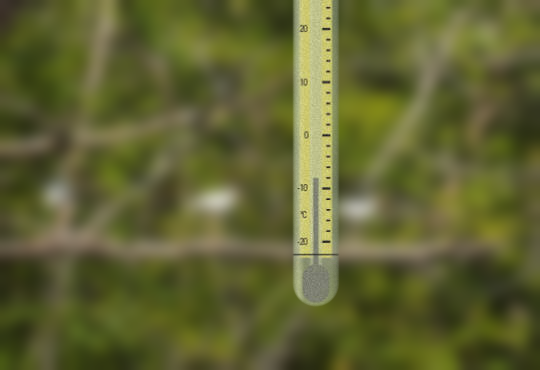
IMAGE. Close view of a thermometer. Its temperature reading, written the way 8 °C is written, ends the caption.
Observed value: -8 °C
